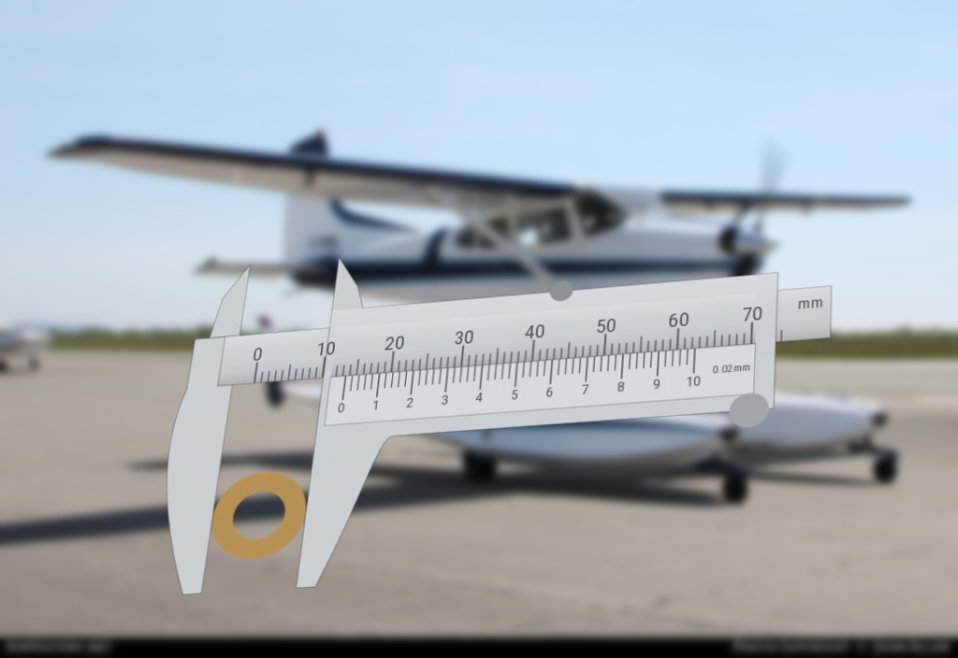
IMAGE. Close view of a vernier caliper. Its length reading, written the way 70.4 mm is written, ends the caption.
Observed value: 13.4 mm
